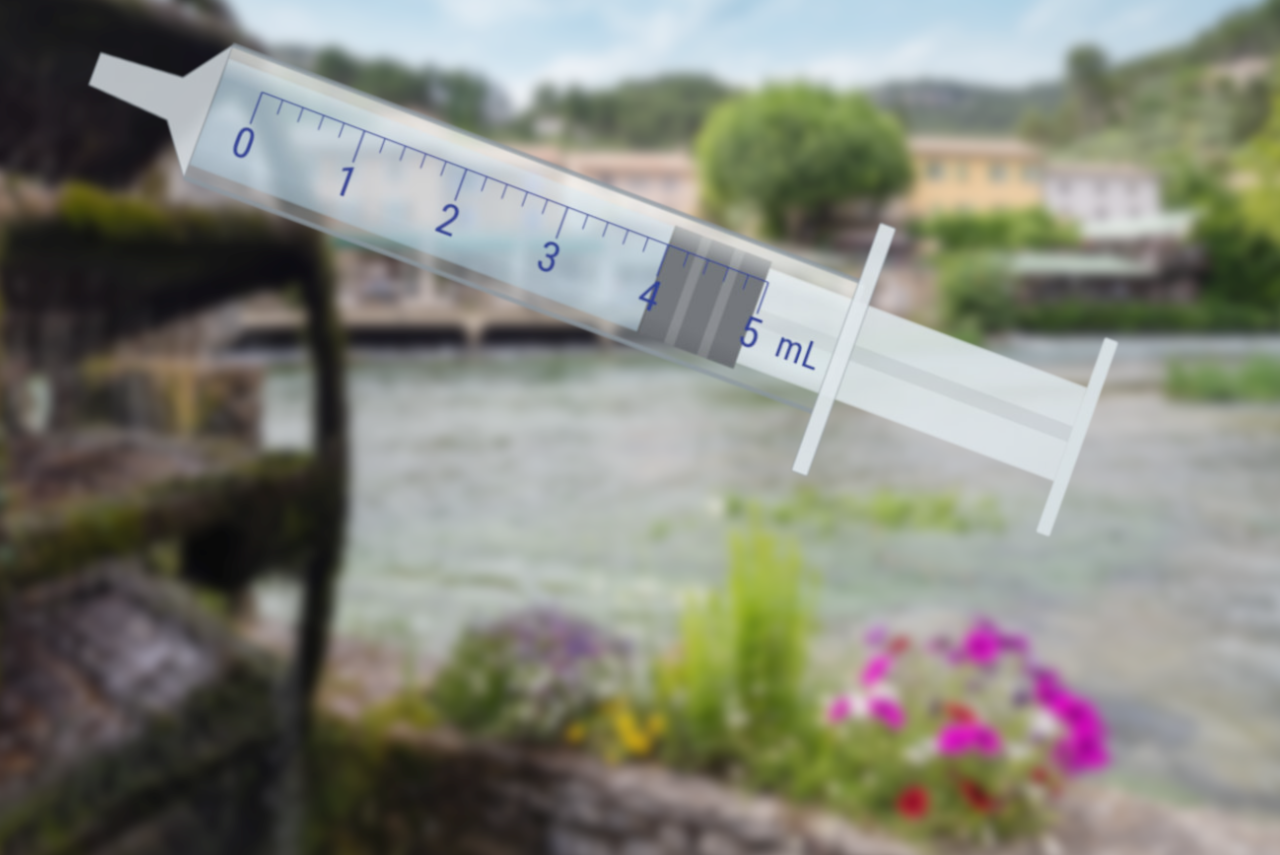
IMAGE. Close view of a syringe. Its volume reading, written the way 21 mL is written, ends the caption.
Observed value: 4 mL
